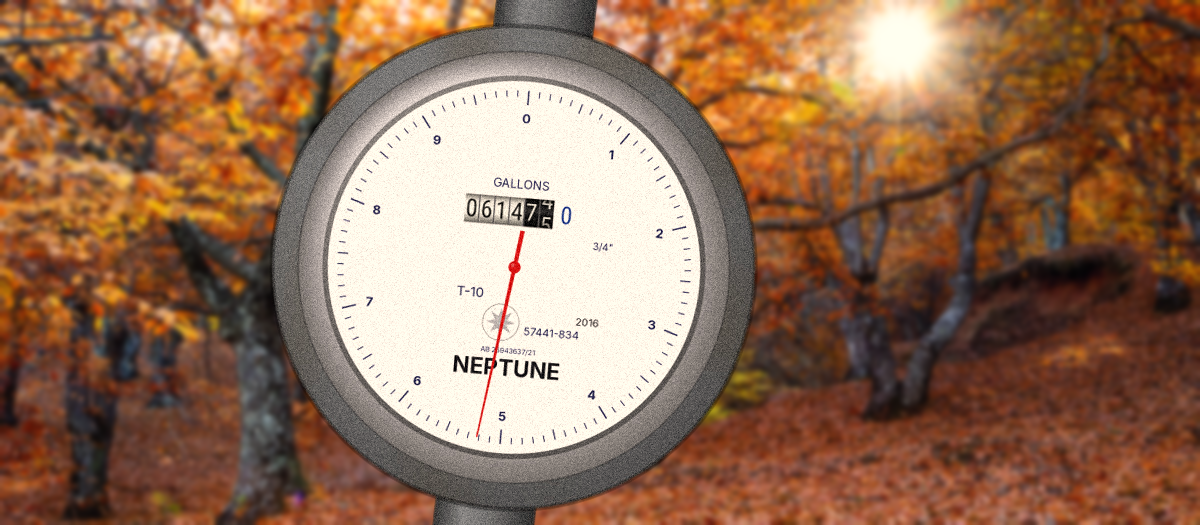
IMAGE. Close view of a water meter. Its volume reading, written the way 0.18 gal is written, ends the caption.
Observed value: 614745.2 gal
